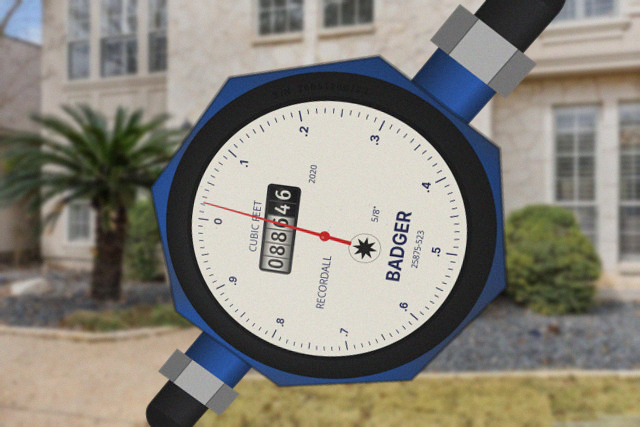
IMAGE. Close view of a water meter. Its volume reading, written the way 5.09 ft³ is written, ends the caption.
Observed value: 88646.02 ft³
